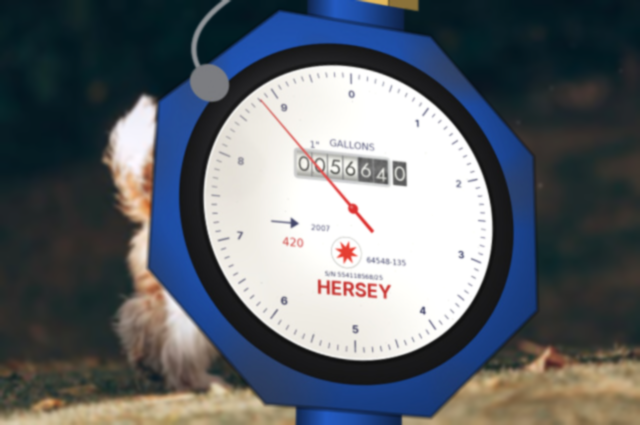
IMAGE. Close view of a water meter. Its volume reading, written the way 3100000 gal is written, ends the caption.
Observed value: 56638.8 gal
